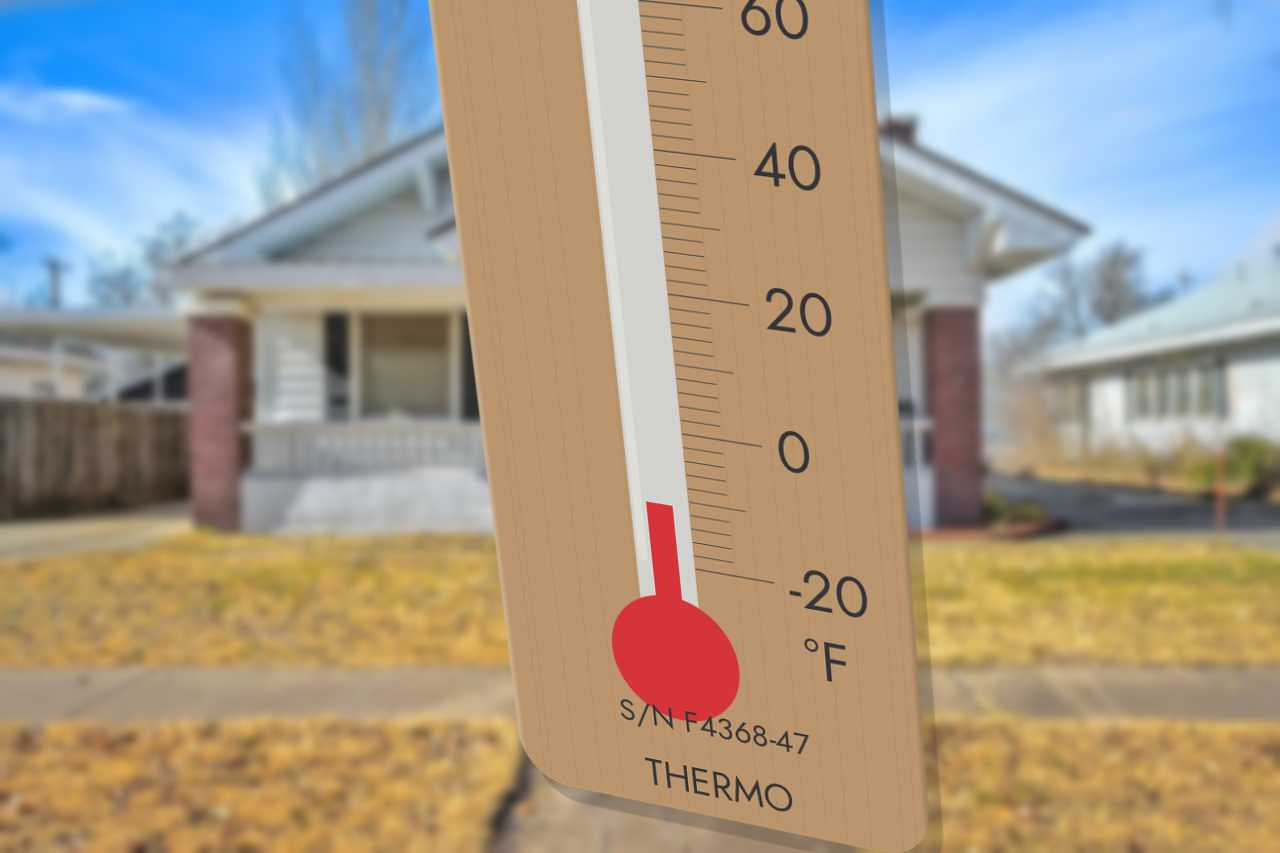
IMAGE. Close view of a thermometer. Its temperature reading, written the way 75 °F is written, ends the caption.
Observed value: -11 °F
